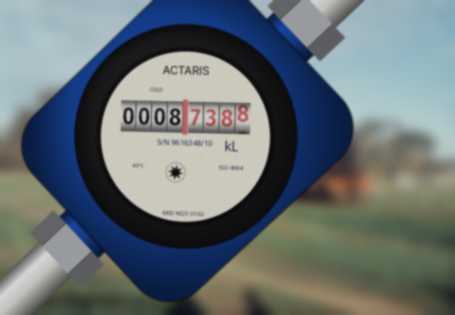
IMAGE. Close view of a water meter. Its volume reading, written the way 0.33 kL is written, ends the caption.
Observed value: 8.7388 kL
